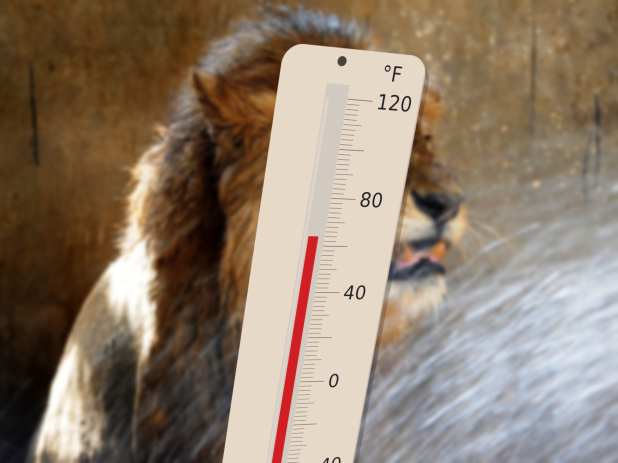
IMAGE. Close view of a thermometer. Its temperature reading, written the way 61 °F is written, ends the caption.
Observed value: 64 °F
